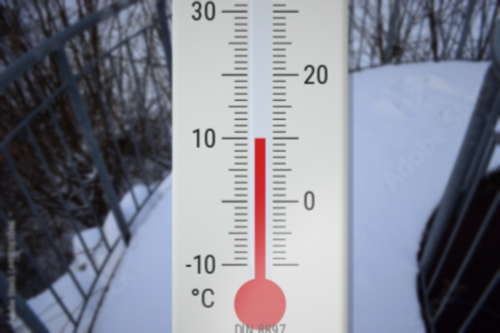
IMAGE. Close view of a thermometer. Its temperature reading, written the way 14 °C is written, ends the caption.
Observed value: 10 °C
